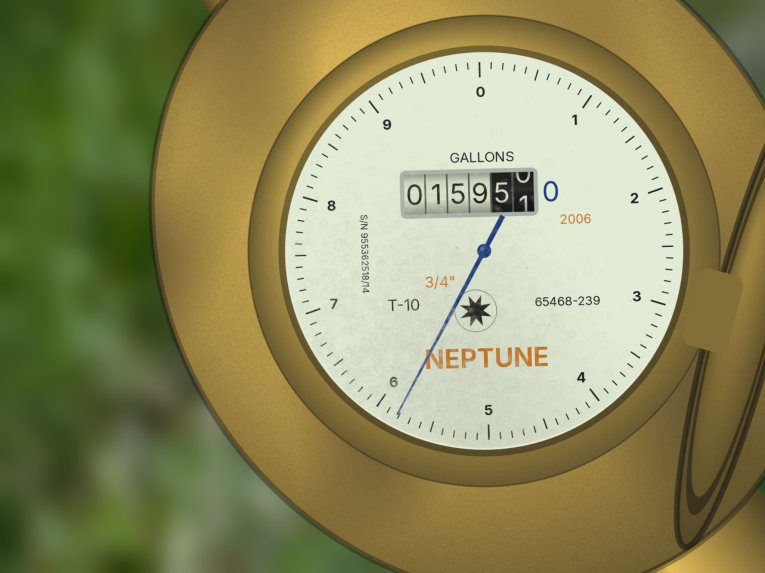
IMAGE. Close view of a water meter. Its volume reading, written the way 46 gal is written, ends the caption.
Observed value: 159505.8 gal
